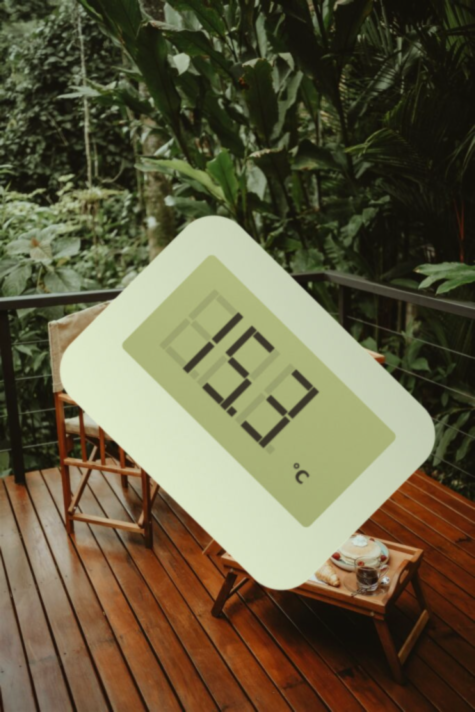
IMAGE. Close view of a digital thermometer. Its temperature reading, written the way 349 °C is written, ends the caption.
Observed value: 15.3 °C
